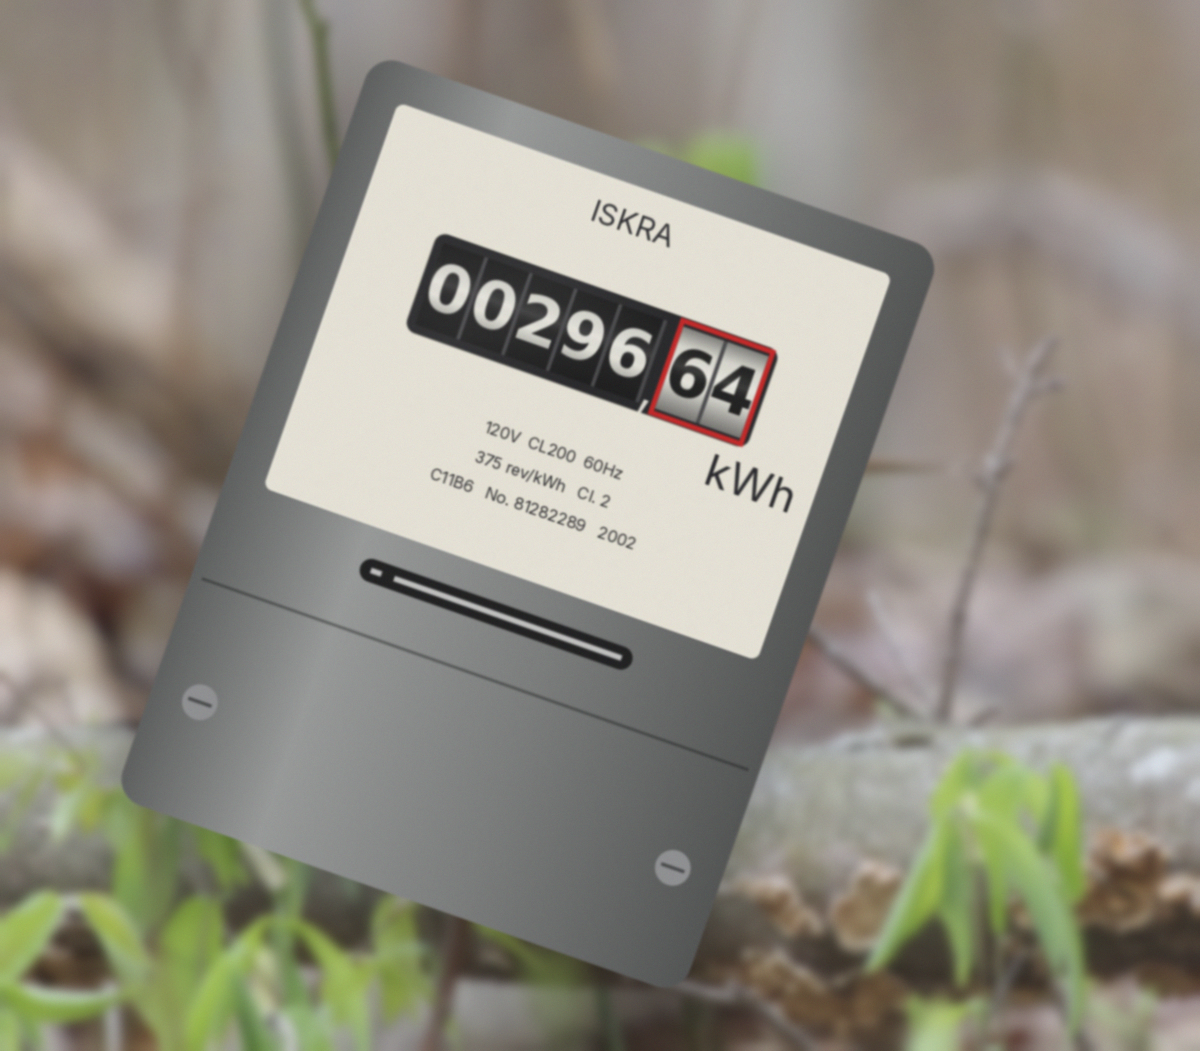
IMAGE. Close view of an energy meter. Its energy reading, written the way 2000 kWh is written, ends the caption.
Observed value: 296.64 kWh
